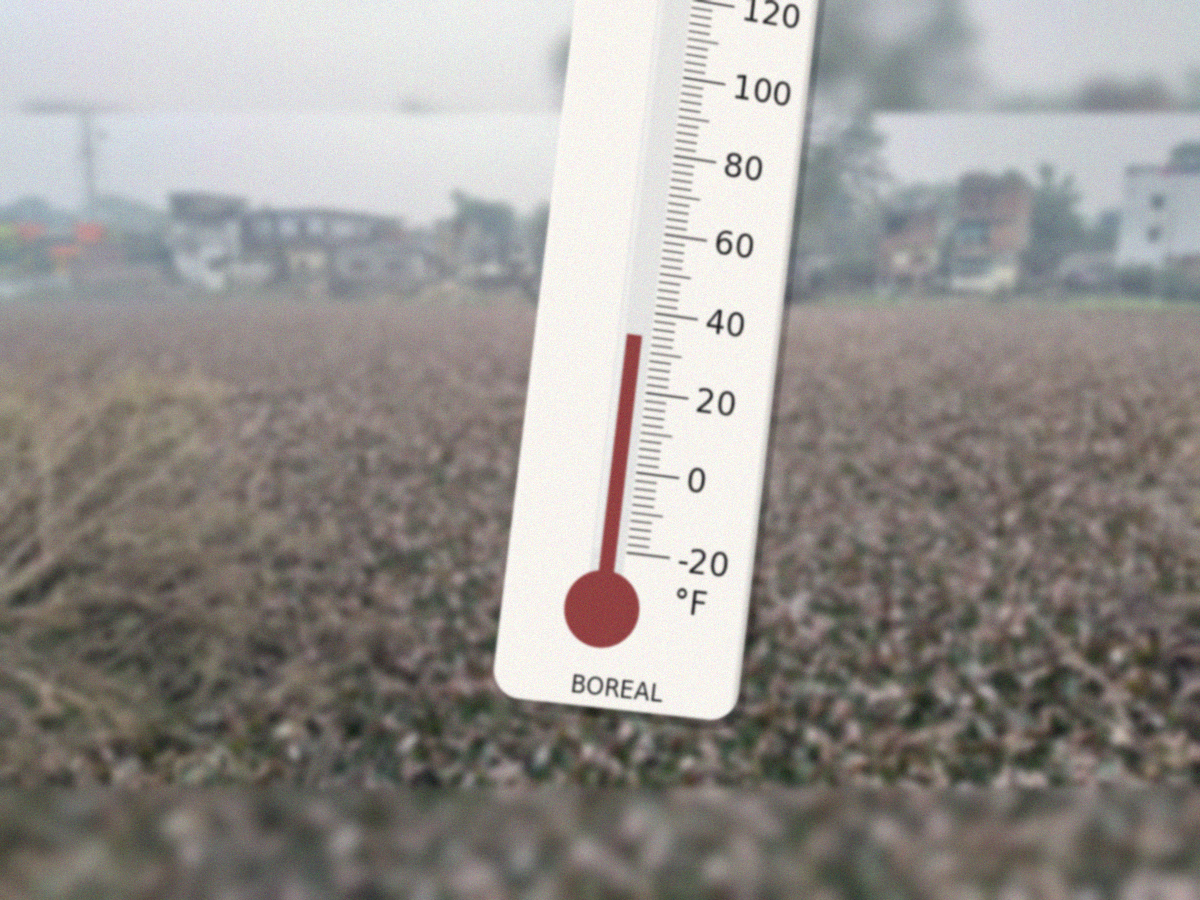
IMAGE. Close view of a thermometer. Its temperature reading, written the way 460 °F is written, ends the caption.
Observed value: 34 °F
